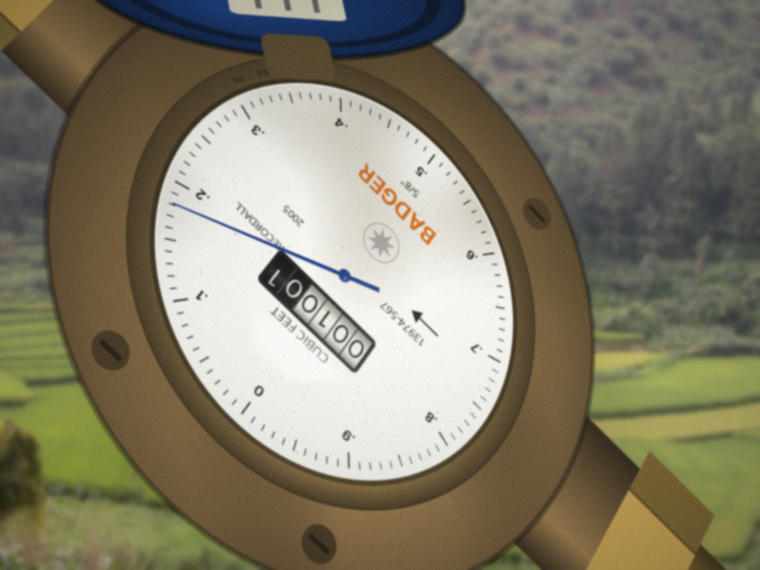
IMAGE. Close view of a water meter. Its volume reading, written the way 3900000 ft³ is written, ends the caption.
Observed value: 1001.18 ft³
